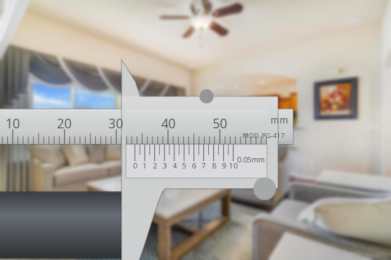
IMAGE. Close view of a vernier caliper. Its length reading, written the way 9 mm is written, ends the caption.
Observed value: 33.6 mm
